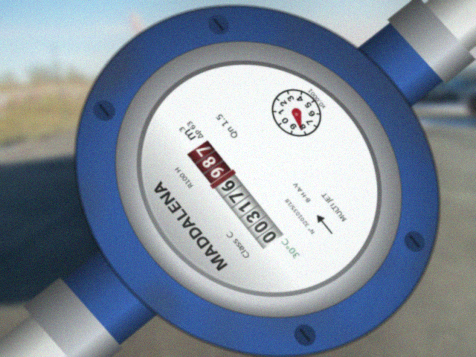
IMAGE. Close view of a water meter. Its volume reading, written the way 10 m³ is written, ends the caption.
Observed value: 3176.9868 m³
